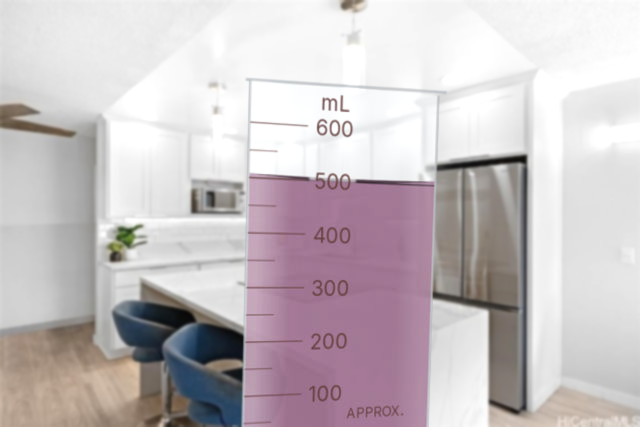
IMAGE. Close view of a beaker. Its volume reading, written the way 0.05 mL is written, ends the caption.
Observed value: 500 mL
